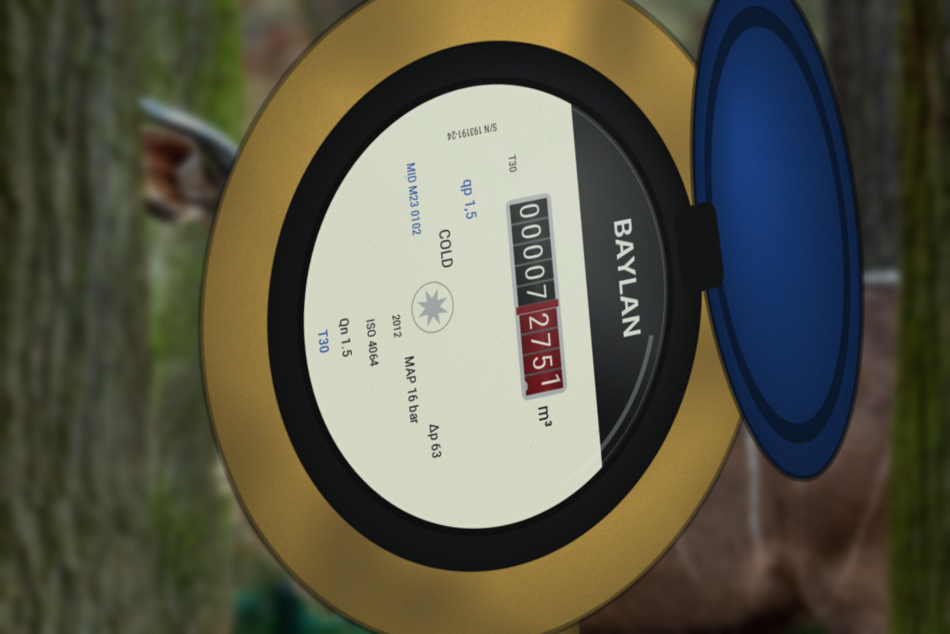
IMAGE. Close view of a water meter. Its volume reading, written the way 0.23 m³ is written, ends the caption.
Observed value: 7.2751 m³
